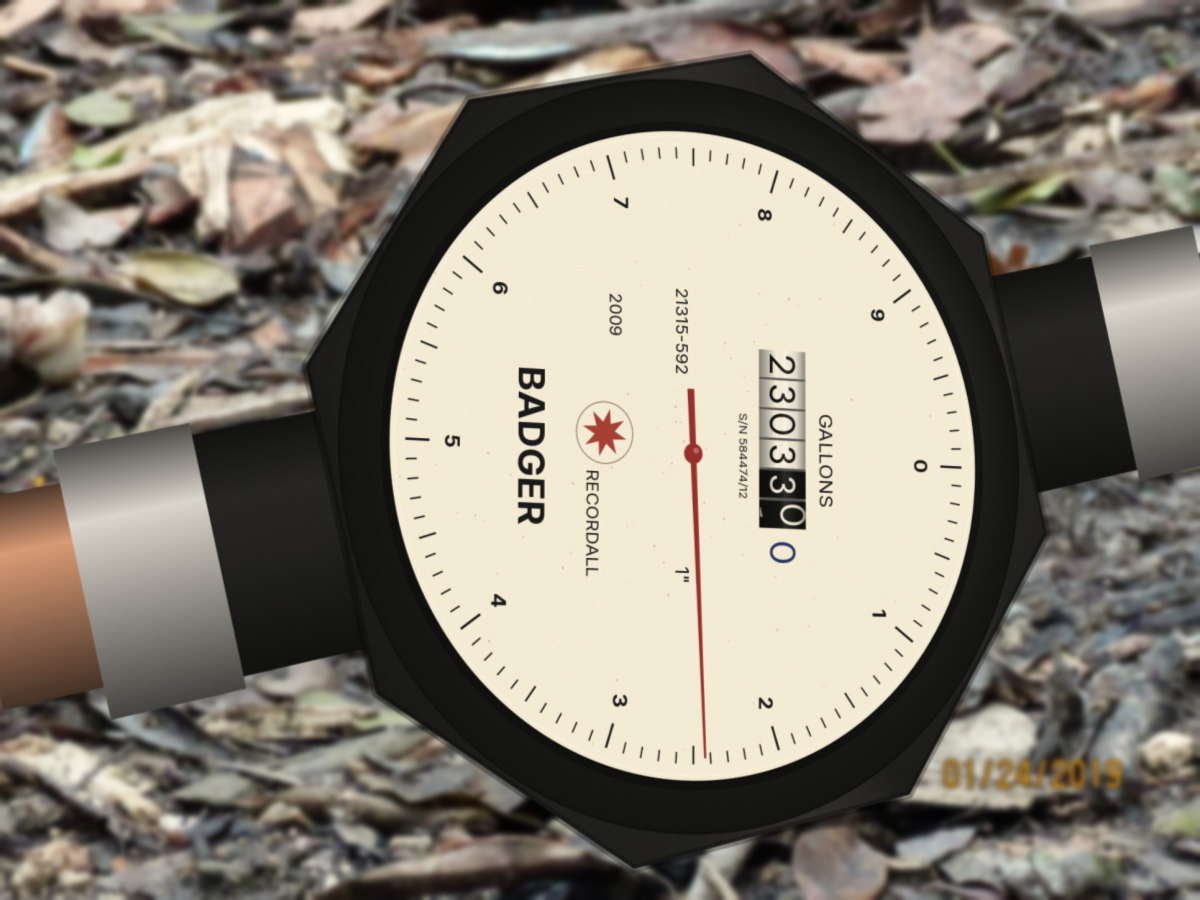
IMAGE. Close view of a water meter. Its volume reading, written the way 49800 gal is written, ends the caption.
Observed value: 2303302.4 gal
